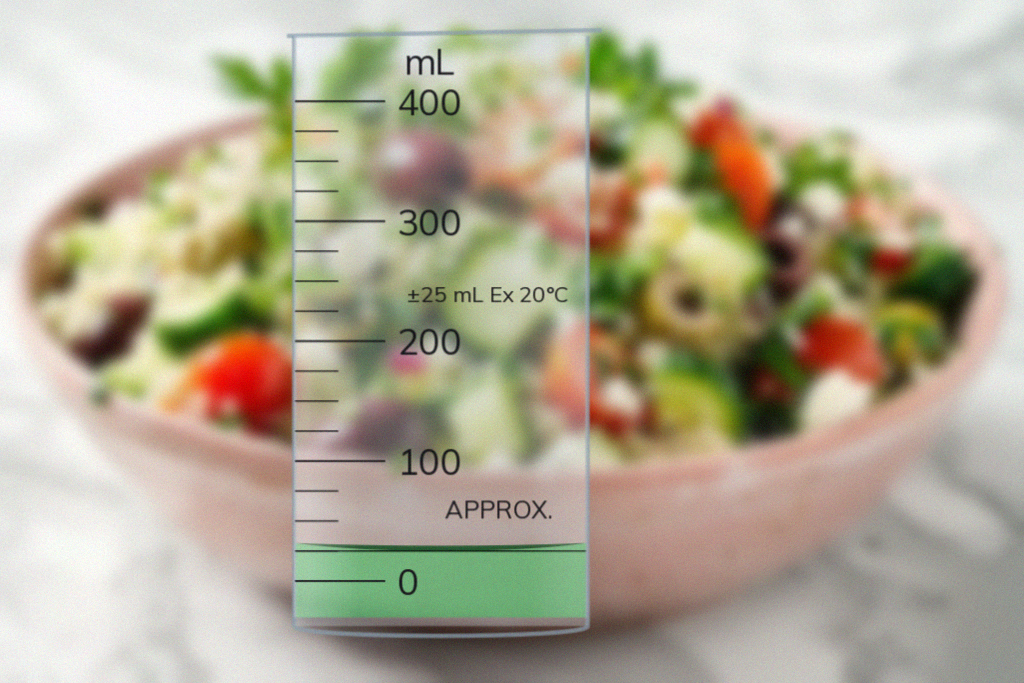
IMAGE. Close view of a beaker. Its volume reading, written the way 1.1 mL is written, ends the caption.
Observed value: 25 mL
